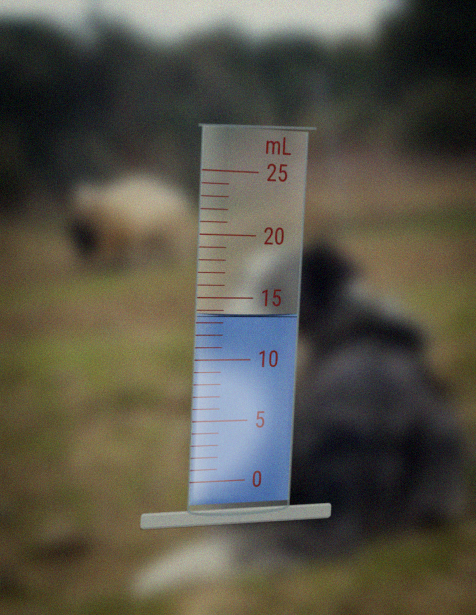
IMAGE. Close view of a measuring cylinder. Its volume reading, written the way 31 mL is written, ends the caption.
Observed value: 13.5 mL
